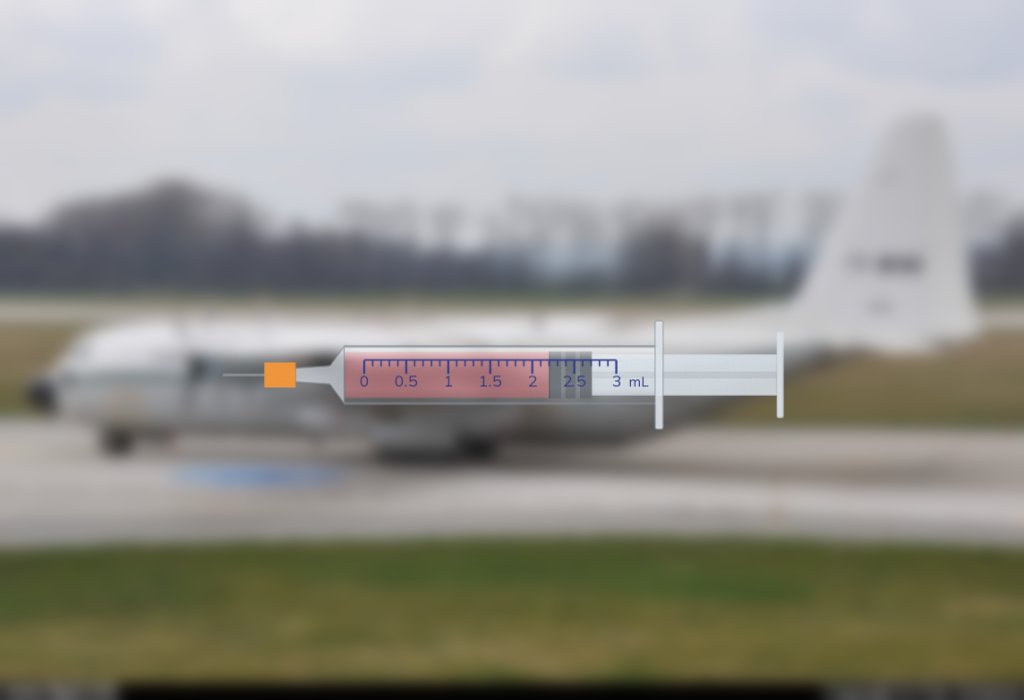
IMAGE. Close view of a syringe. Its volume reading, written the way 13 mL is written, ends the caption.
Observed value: 2.2 mL
